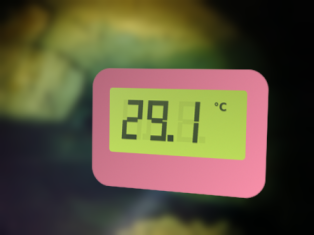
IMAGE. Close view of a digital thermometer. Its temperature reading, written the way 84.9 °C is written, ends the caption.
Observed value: 29.1 °C
